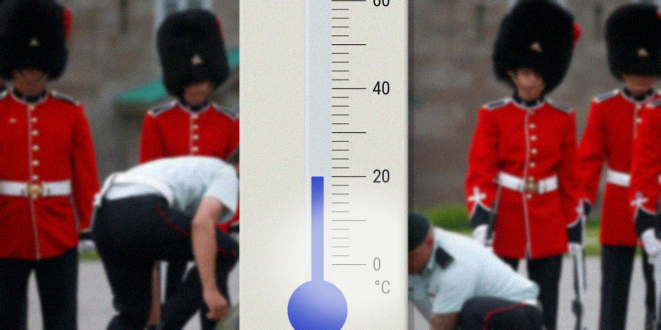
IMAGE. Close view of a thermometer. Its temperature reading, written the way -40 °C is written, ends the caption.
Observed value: 20 °C
